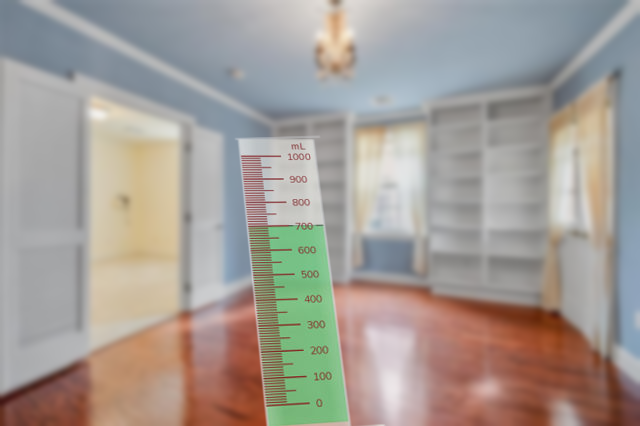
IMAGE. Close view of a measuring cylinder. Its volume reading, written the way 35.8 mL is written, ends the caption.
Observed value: 700 mL
